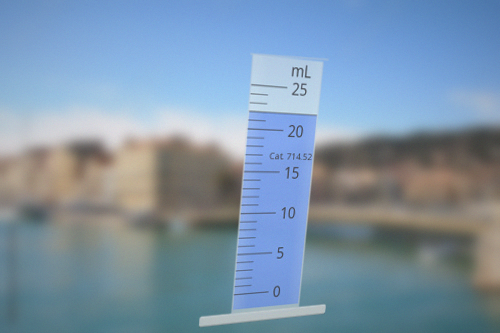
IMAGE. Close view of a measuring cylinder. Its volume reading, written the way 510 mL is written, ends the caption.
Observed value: 22 mL
